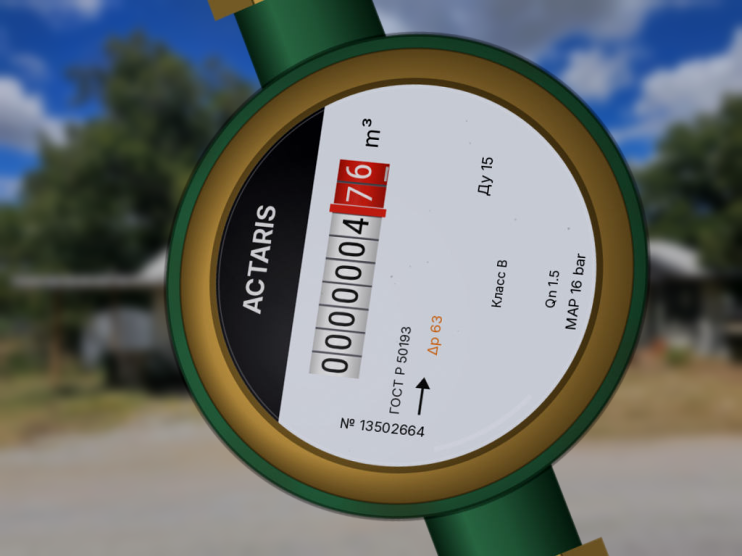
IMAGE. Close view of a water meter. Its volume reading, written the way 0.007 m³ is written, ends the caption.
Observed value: 4.76 m³
